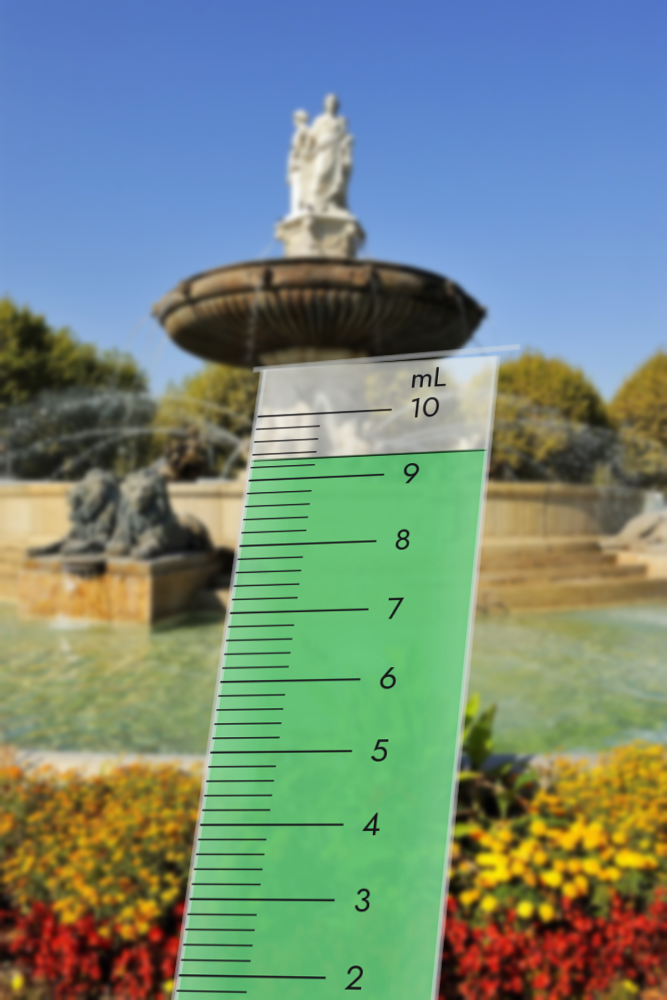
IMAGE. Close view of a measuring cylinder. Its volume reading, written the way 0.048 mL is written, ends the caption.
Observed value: 9.3 mL
